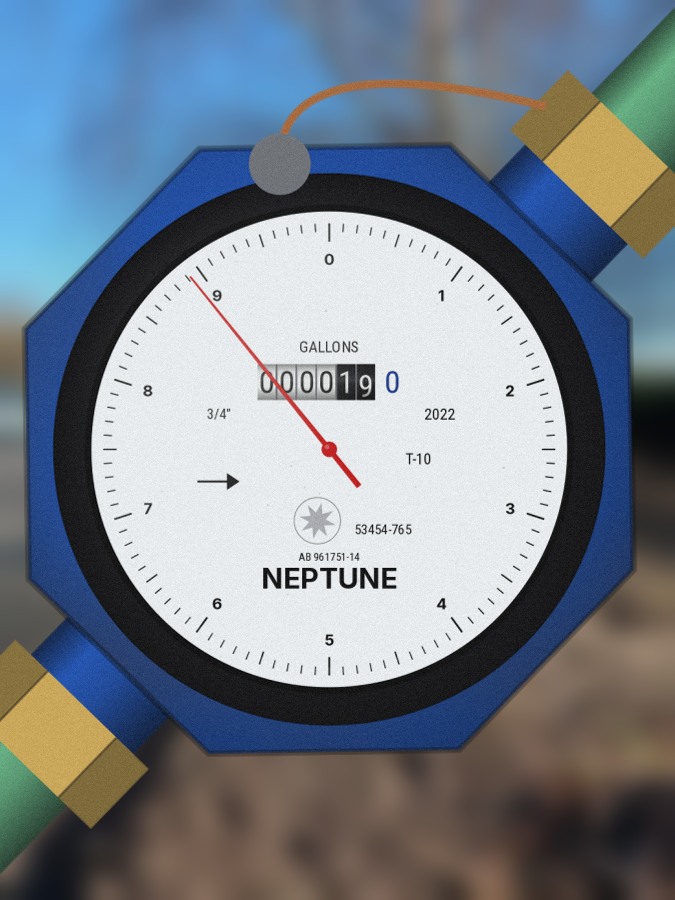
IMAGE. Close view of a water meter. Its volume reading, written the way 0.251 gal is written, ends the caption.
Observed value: 188.9 gal
